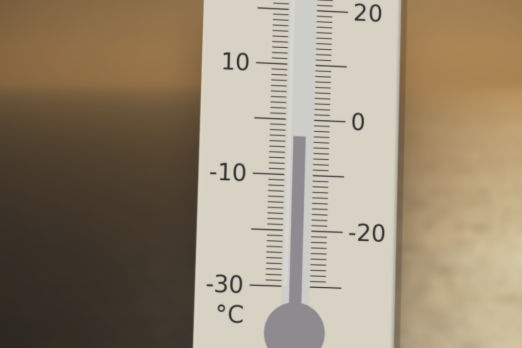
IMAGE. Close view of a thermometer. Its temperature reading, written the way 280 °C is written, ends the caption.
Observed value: -3 °C
